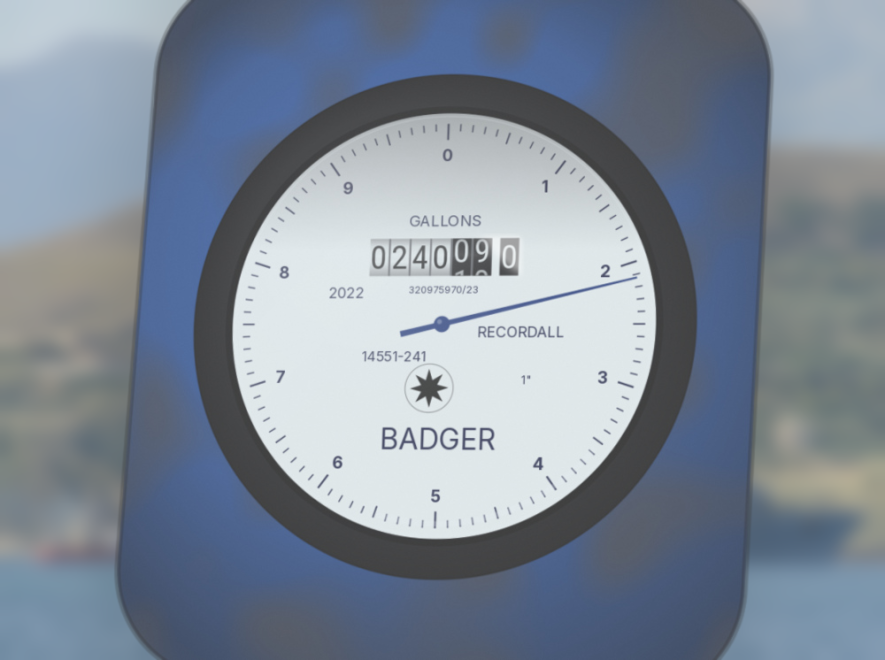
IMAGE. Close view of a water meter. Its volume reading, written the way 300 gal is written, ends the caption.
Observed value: 240092.1 gal
